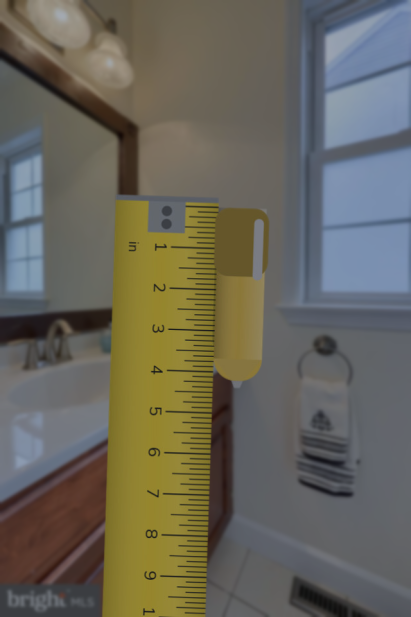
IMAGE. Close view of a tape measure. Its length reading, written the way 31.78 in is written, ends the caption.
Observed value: 4.375 in
